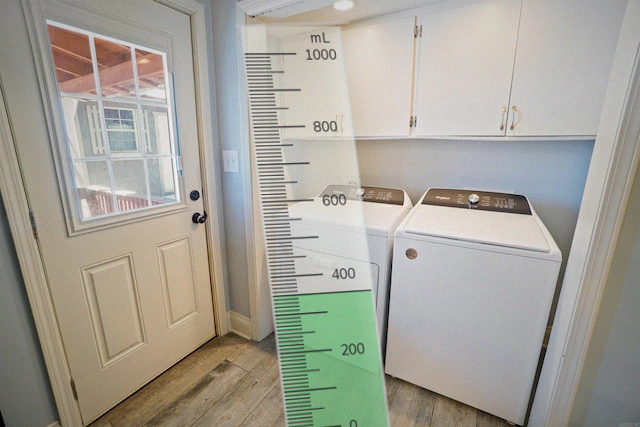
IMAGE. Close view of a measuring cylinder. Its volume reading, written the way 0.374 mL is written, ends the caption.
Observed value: 350 mL
